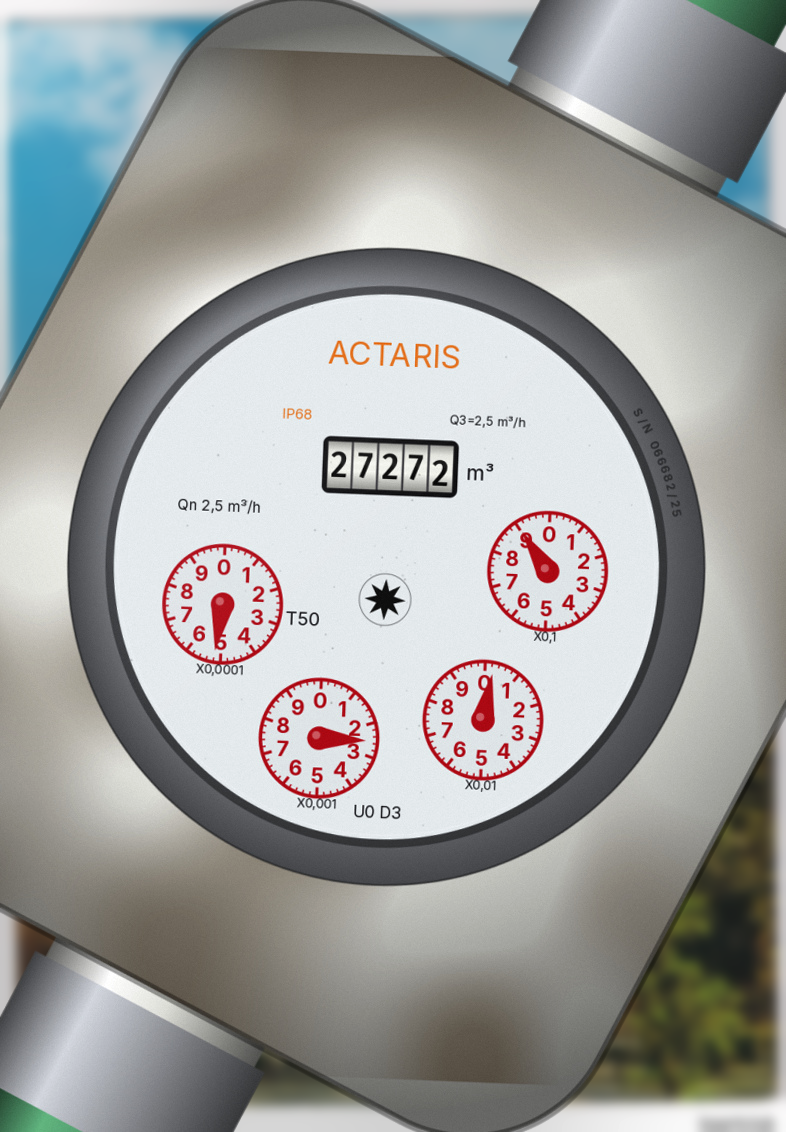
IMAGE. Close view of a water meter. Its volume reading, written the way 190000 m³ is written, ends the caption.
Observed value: 27271.9025 m³
